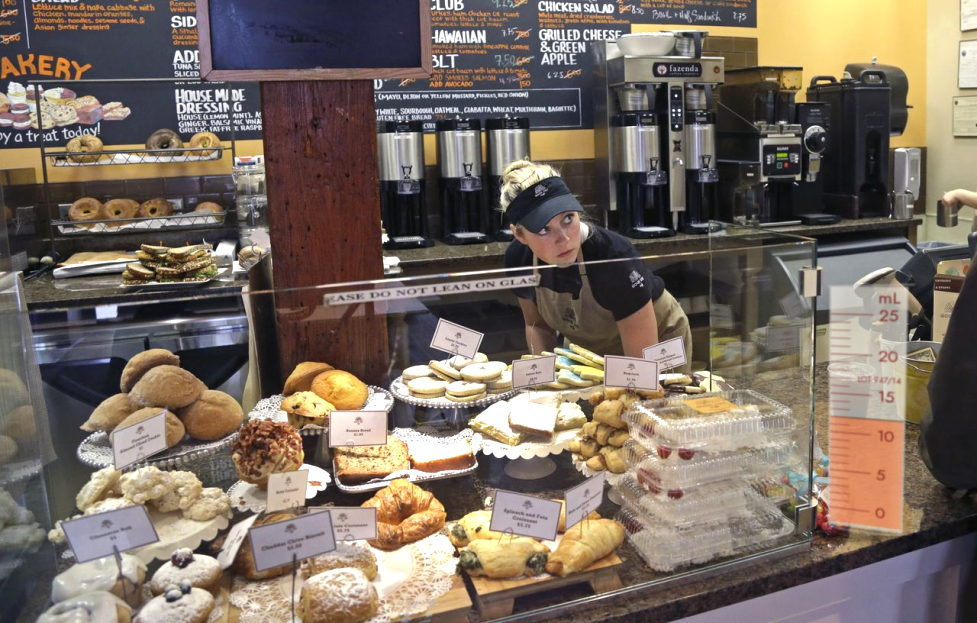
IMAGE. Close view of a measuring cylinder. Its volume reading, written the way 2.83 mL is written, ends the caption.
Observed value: 12 mL
